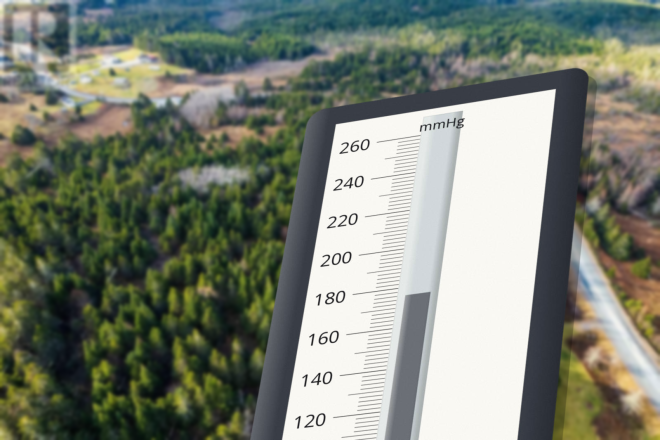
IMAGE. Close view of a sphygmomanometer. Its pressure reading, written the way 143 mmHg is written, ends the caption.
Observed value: 176 mmHg
